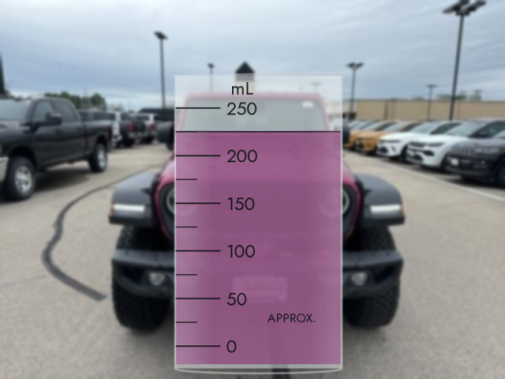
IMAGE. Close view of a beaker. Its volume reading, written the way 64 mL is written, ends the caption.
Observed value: 225 mL
